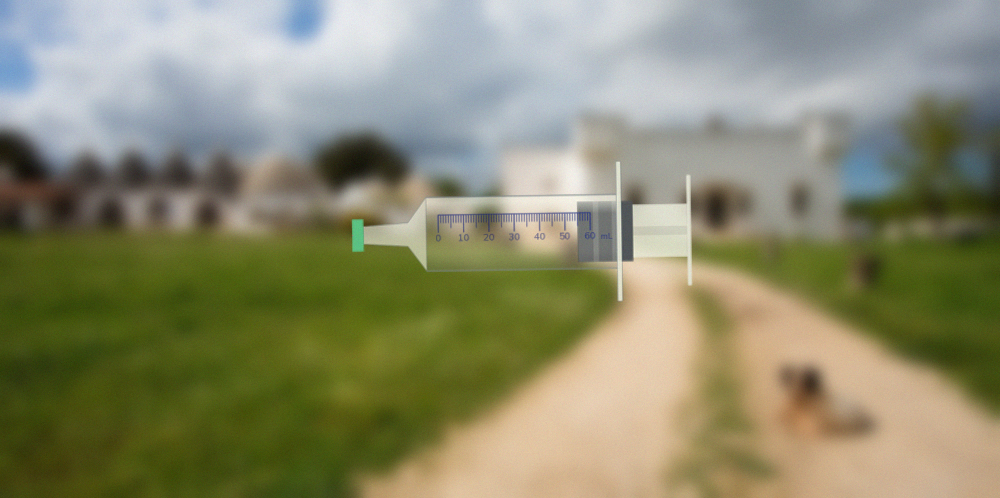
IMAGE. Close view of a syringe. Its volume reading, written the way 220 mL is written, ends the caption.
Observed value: 55 mL
